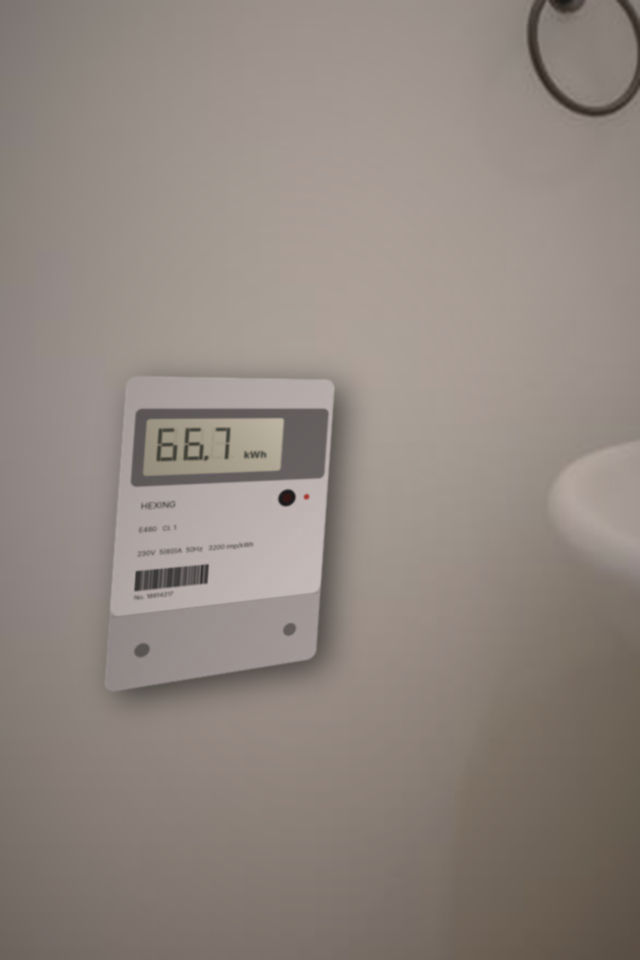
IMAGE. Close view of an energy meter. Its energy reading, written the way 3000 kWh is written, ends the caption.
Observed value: 66.7 kWh
